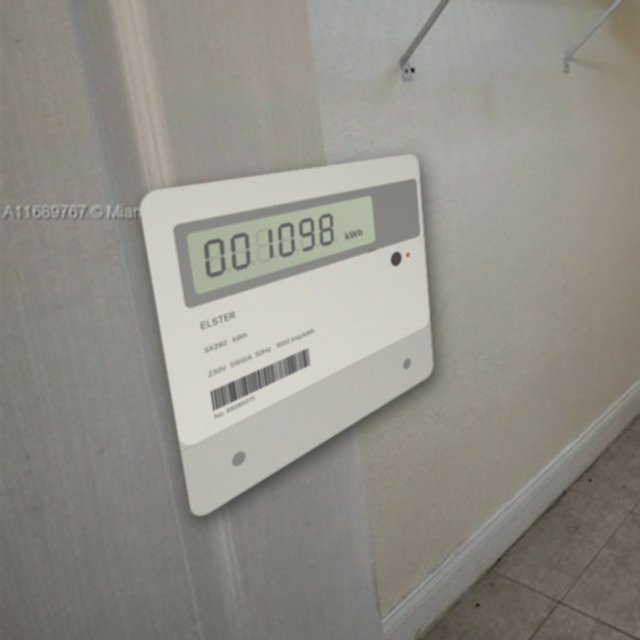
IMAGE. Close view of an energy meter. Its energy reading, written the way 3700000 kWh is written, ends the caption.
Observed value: 1098 kWh
